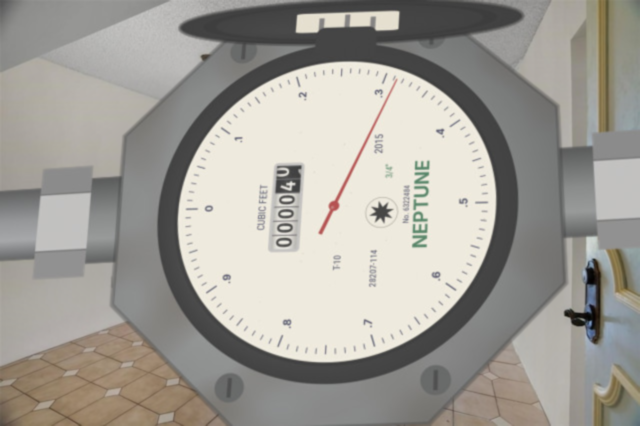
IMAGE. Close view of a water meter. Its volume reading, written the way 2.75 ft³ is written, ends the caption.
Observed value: 40.31 ft³
